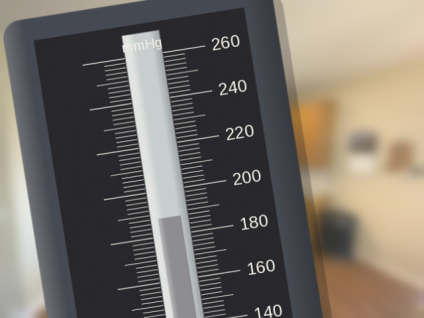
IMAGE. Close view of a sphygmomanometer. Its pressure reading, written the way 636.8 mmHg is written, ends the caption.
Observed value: 188 mmHg
